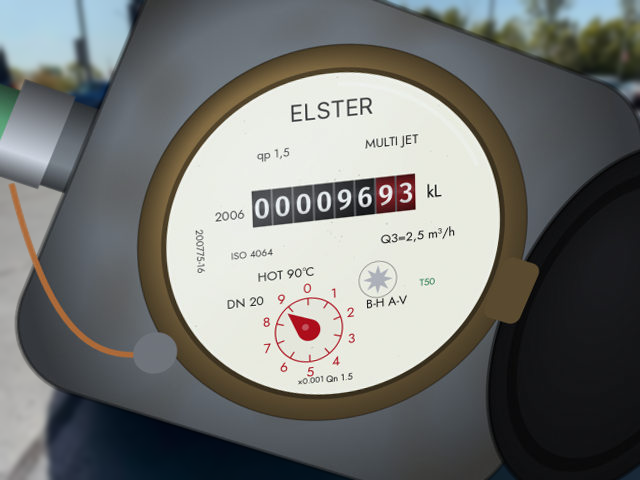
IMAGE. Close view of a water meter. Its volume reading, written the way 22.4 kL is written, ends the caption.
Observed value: 96.938 kL
